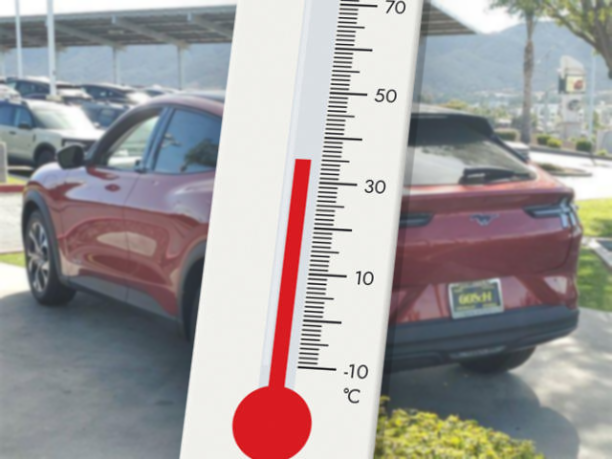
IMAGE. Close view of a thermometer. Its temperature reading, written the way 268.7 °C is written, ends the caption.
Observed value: 35 °C
